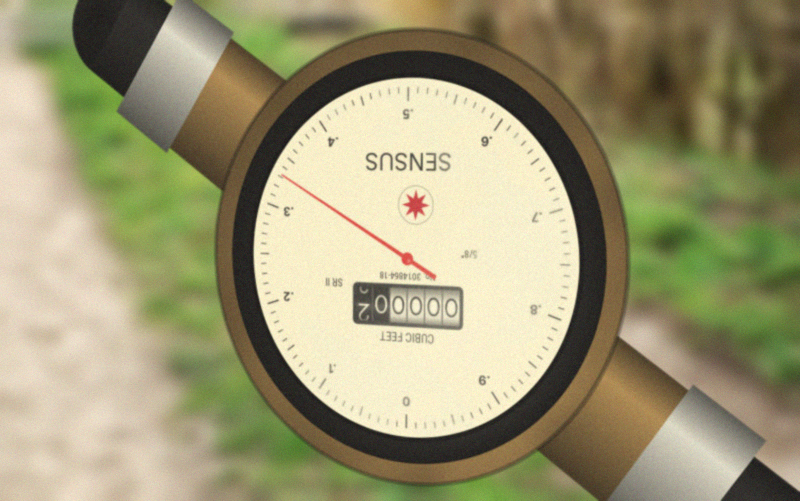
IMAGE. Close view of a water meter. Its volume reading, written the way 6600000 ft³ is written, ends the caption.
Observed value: 2.33 ft³
